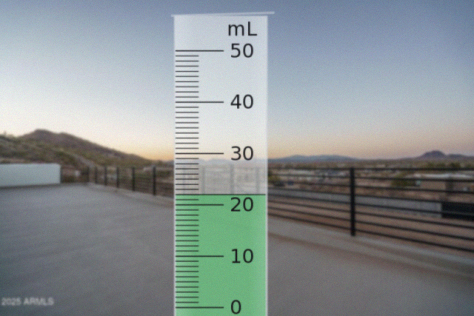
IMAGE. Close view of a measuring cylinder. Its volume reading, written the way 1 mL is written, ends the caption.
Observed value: 22 mL
